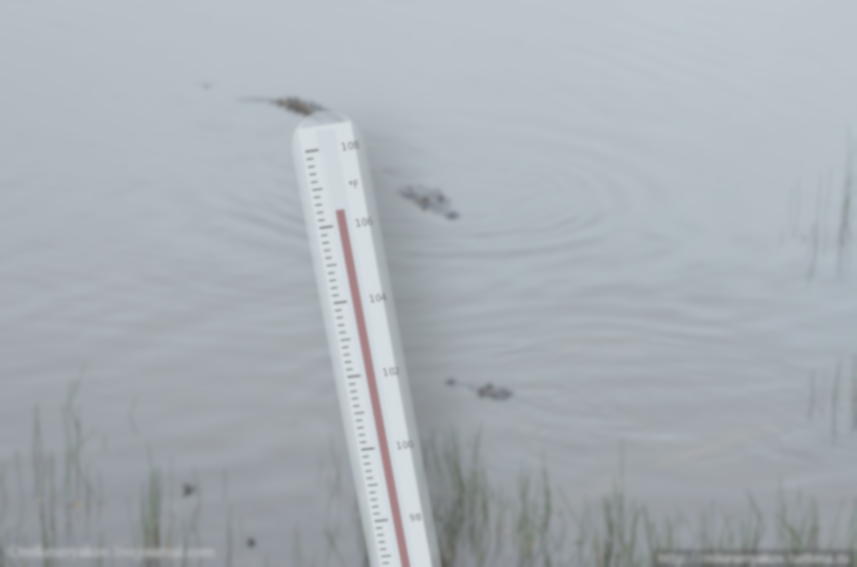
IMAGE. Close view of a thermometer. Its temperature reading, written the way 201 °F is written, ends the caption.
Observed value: 106.4 °F
